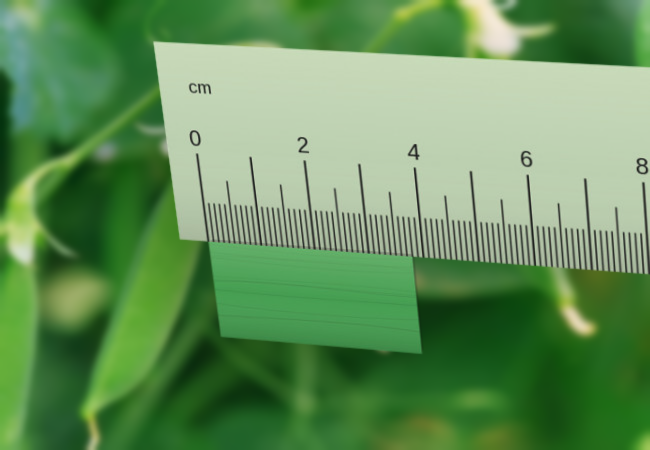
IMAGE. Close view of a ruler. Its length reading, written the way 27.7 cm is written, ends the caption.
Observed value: 3.8 cm
